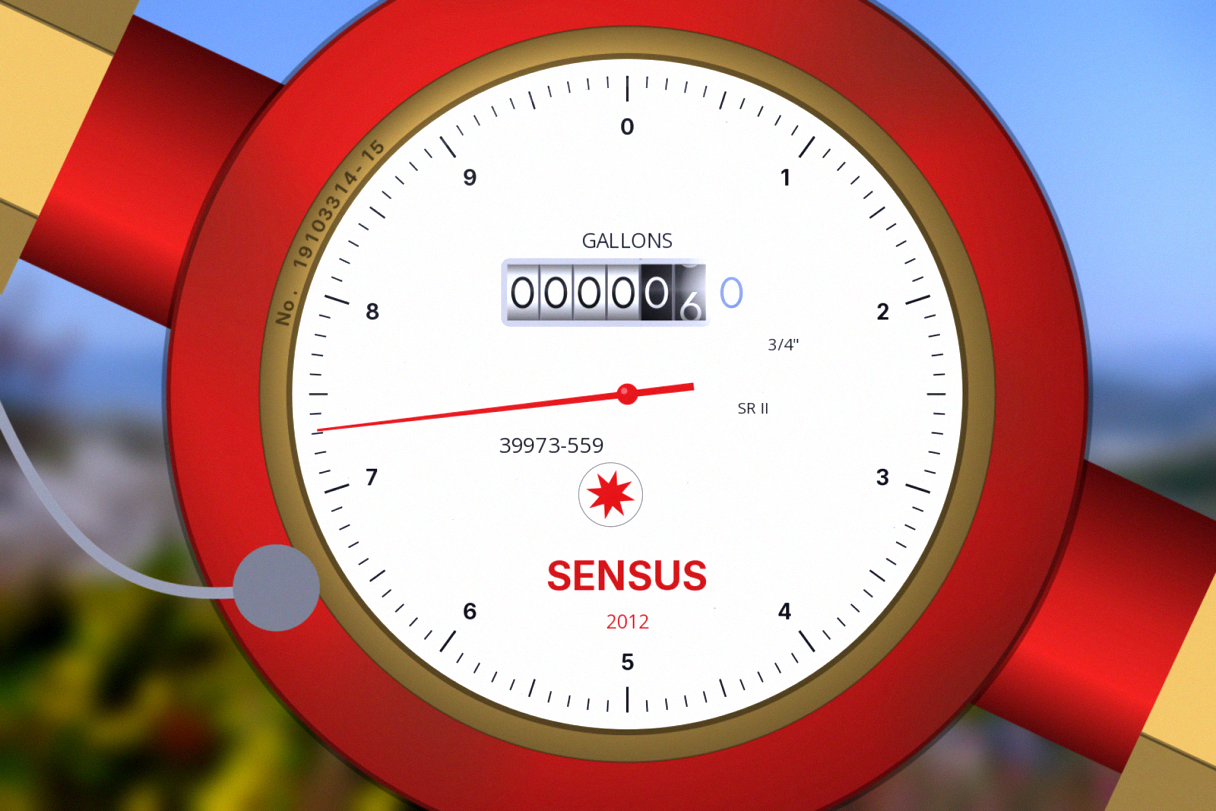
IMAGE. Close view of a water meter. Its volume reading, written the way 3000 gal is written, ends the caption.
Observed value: 57.3 gal
